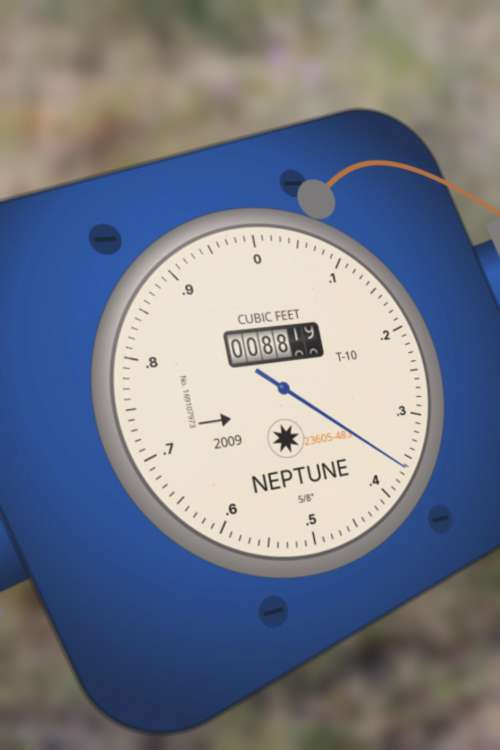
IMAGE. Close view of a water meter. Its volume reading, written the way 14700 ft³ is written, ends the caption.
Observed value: 8819.36 ft³
